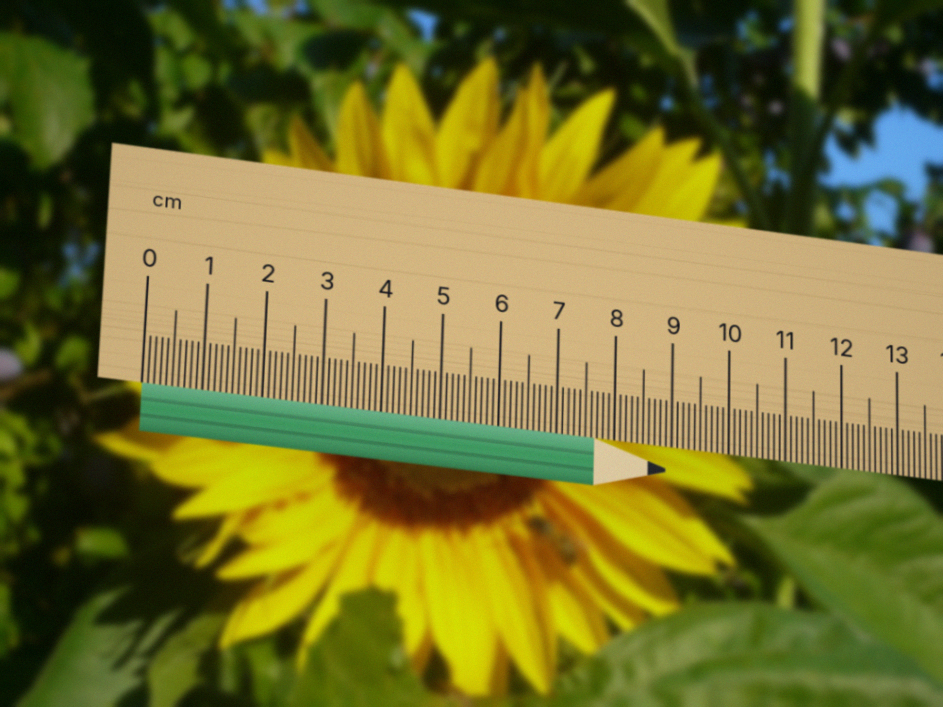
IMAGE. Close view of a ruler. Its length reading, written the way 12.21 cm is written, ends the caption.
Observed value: 8.9 cm
